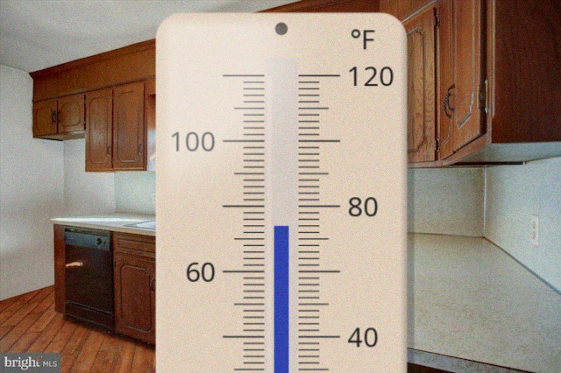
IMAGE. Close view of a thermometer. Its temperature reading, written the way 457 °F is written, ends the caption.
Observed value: 74 °F
